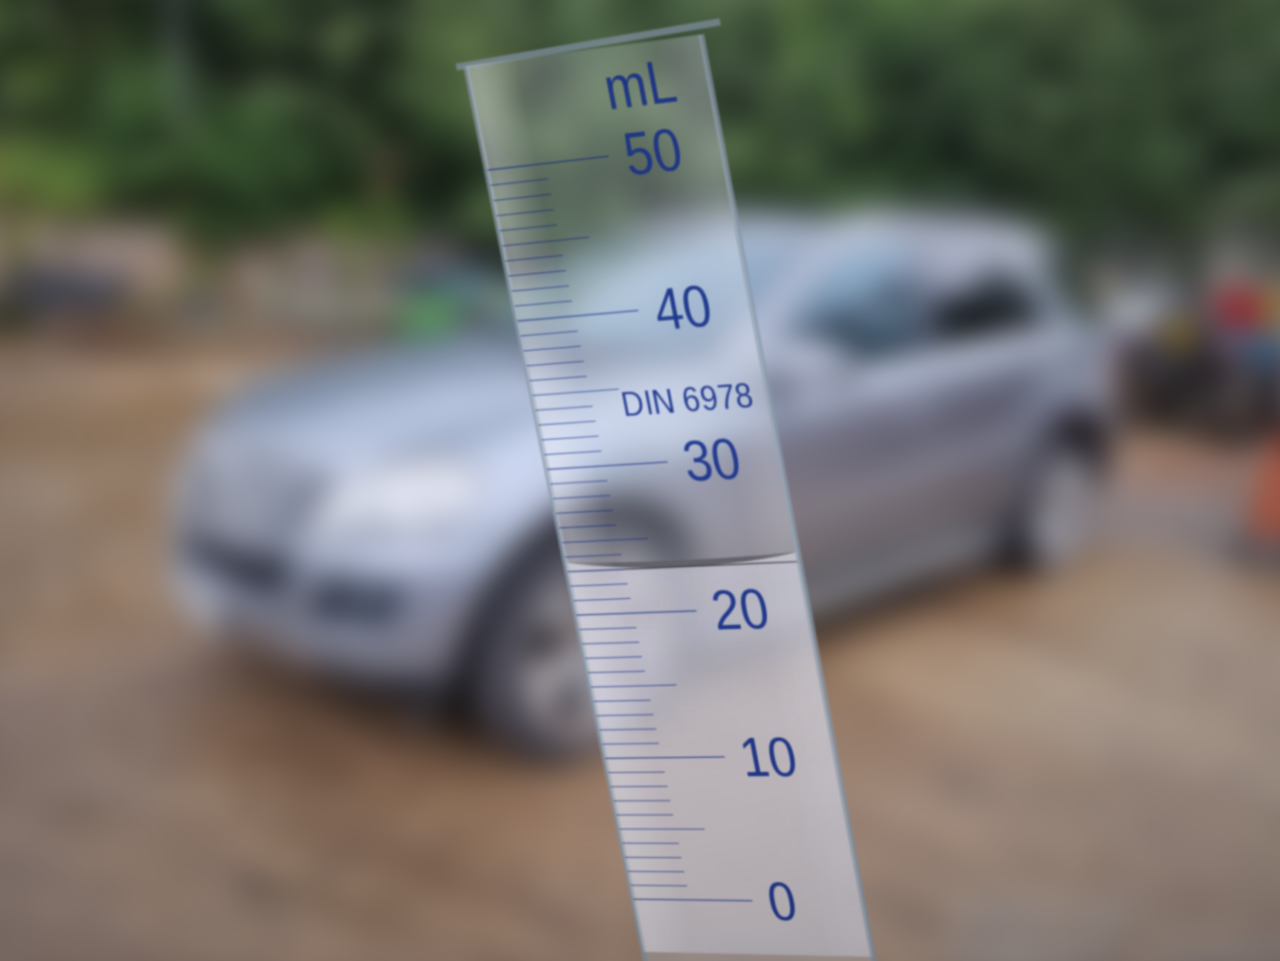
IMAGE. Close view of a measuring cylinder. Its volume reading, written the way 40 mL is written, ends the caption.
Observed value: 23 mL
